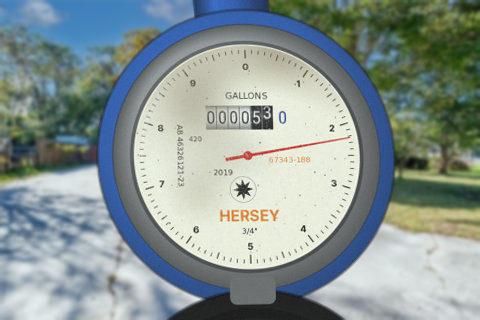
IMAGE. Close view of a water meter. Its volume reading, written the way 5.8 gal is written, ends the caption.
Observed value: 532.2 gal
